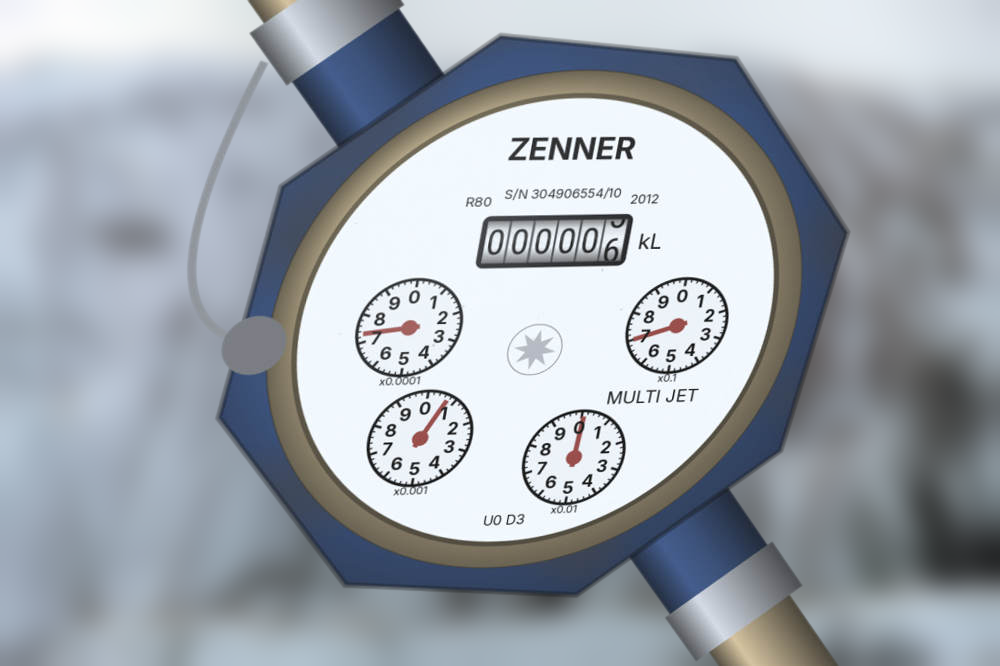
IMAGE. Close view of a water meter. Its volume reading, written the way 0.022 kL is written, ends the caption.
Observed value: 5.7007 kL
